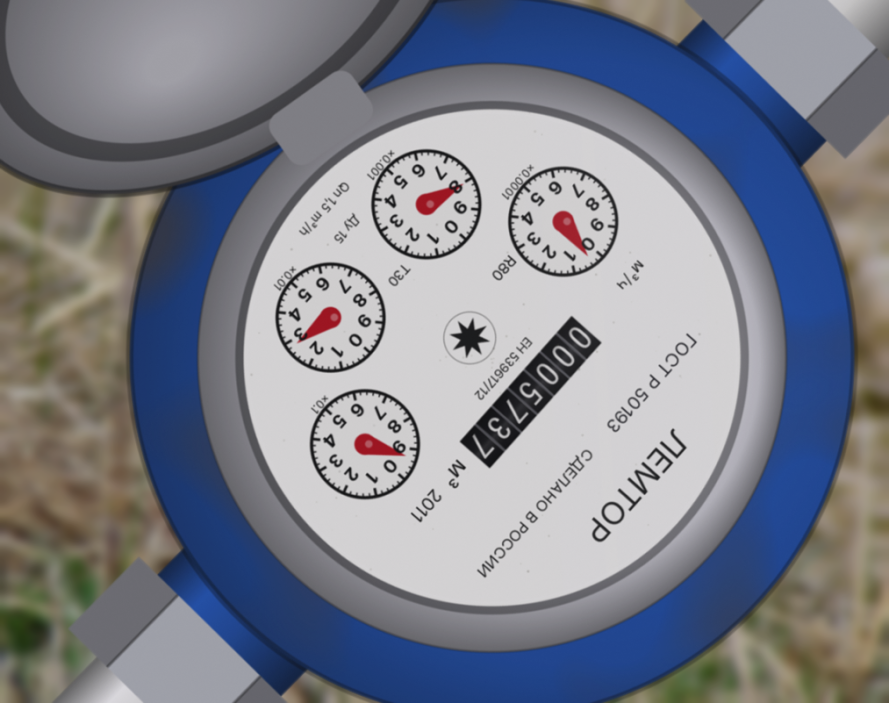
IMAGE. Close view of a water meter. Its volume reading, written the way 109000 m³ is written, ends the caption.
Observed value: 5736.9280 m³
